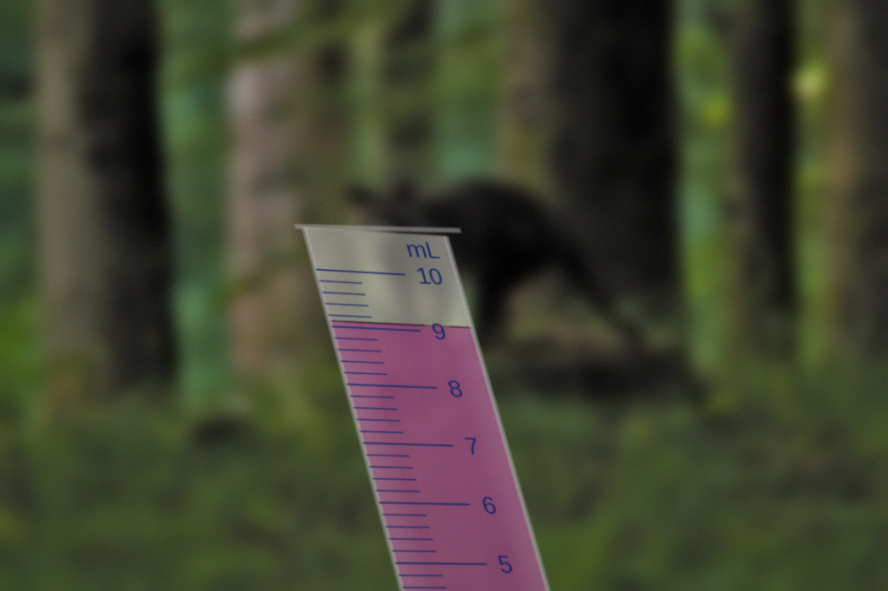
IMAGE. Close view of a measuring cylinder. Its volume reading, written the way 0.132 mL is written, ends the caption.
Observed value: 9.1 mL
